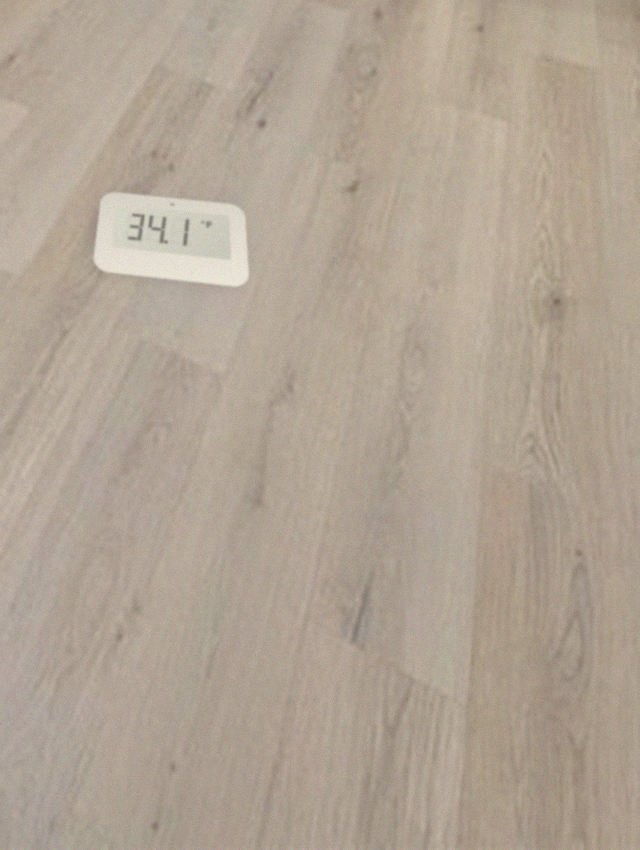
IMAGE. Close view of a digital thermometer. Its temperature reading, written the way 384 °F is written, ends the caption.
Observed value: 34.1 °F
